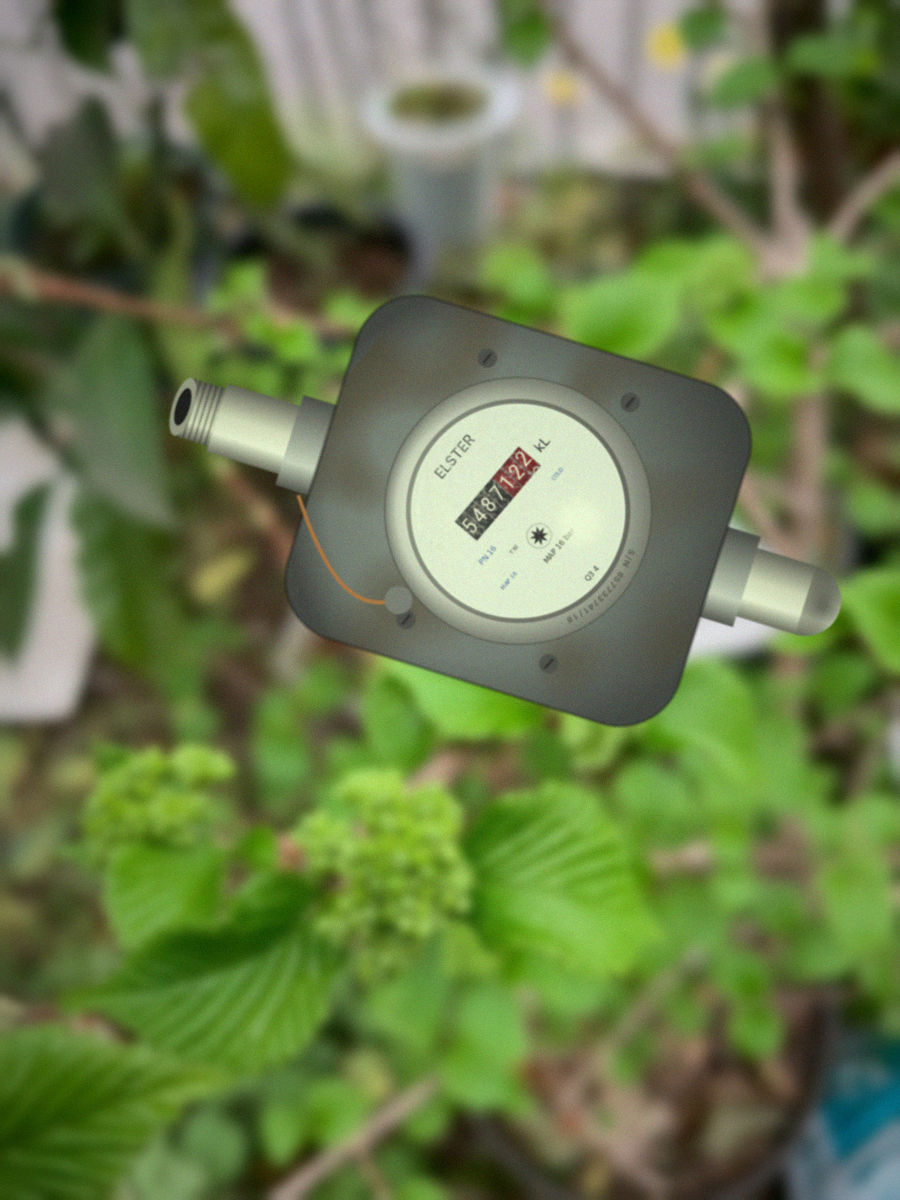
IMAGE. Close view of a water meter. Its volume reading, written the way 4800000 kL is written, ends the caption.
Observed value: 5487.122 kL
